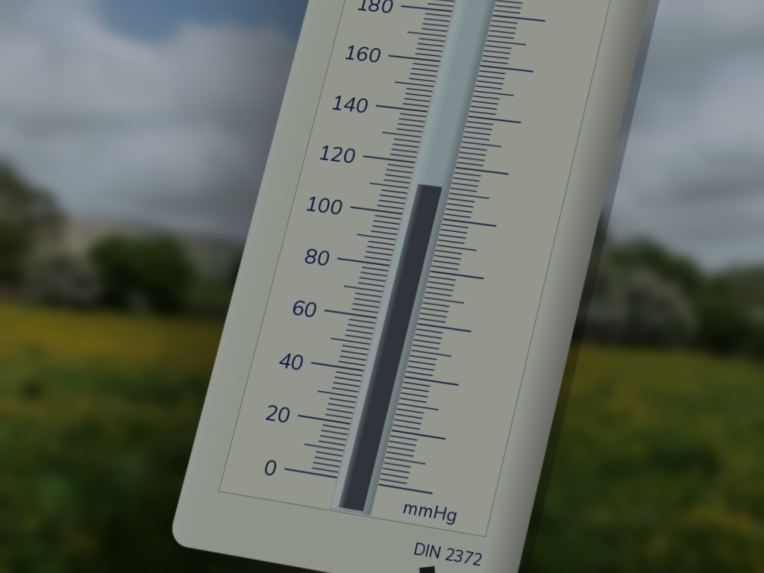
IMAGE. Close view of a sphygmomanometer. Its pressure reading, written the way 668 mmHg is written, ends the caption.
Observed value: 112 mmHg
